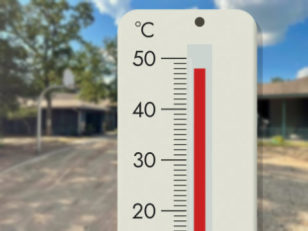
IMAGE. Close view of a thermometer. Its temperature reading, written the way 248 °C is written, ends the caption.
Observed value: 48 °C
